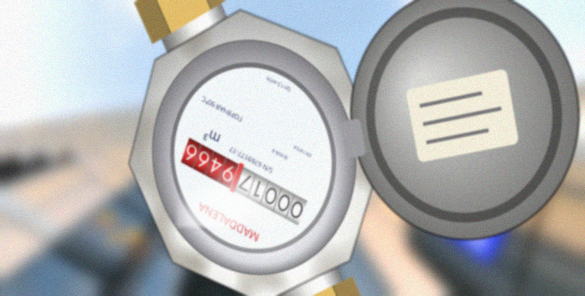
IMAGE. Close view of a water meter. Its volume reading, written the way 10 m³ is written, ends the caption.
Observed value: 17.9466 m³
